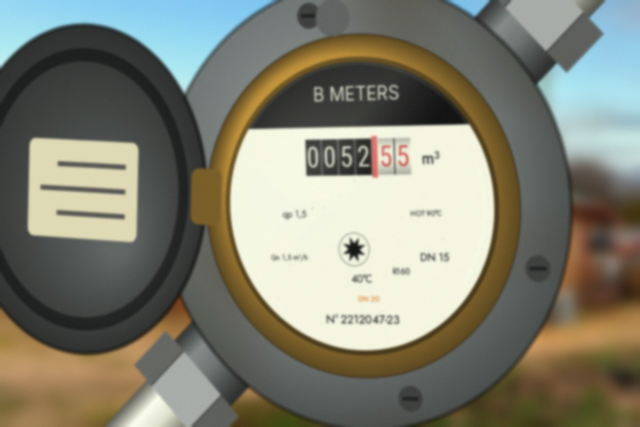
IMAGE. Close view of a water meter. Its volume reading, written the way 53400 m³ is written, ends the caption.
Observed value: 52.55 m³
